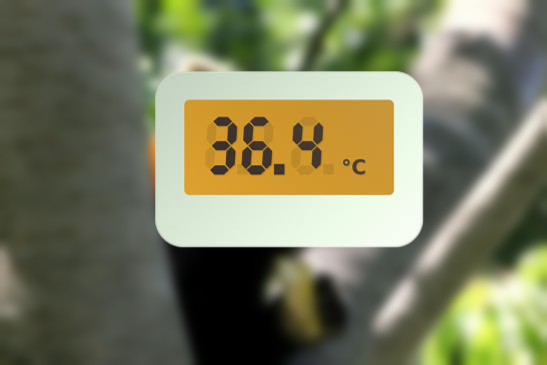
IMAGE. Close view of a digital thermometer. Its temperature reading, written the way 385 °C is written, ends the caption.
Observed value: 36.4 °C
